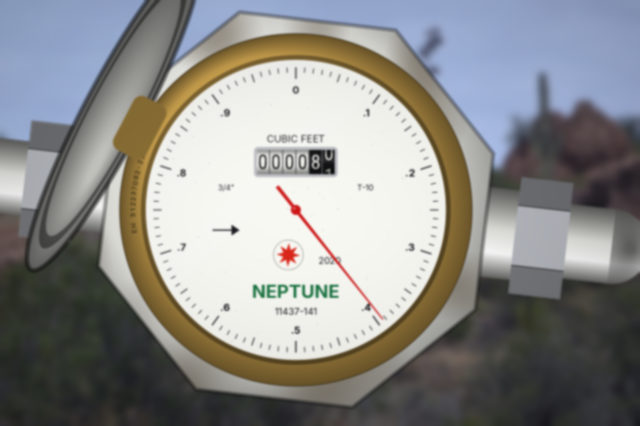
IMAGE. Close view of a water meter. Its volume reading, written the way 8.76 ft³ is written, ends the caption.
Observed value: 80.39 ft³
